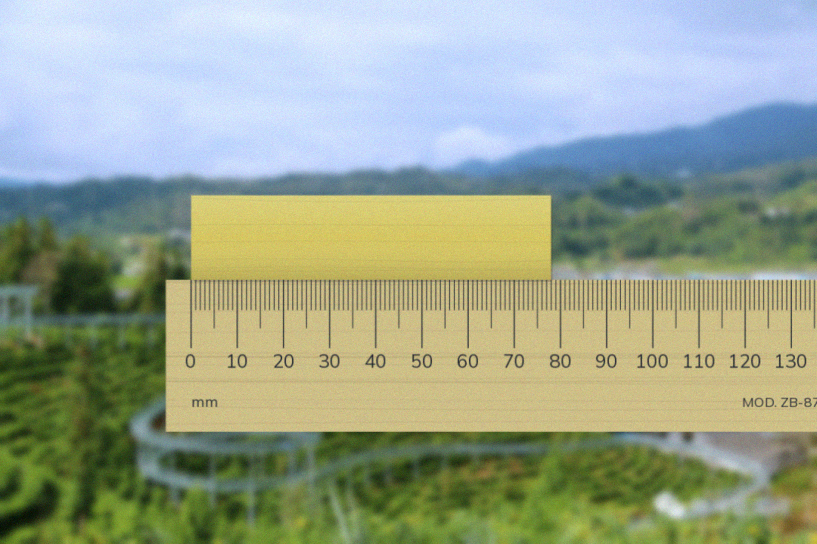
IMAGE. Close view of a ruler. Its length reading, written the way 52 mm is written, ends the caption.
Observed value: 78 mm
